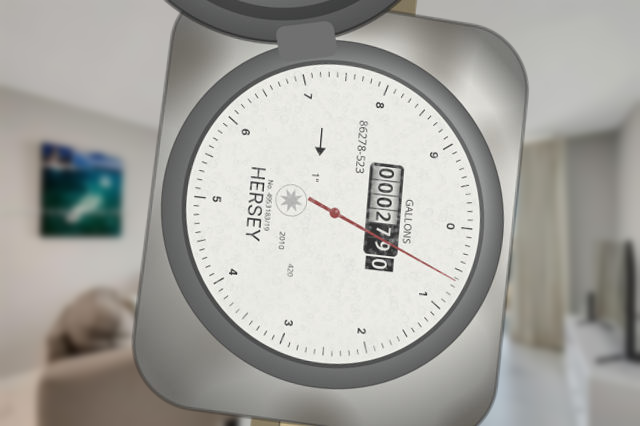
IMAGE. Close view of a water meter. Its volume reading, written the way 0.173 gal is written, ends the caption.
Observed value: 2790.6 gal
